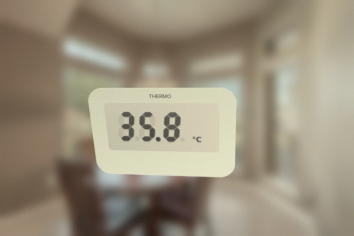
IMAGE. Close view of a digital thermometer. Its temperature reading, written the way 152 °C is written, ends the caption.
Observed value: 35.8 °C
